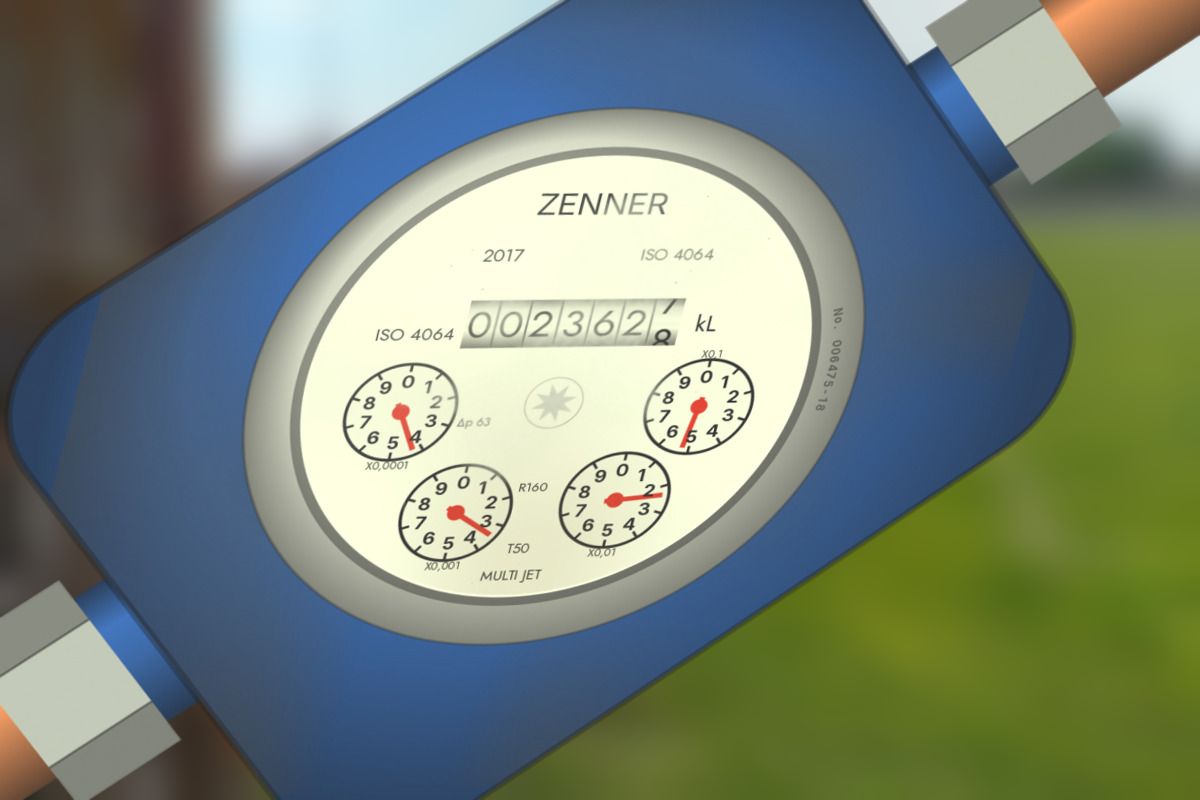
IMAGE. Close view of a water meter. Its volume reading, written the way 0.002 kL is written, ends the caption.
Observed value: 23627.5234 kL
